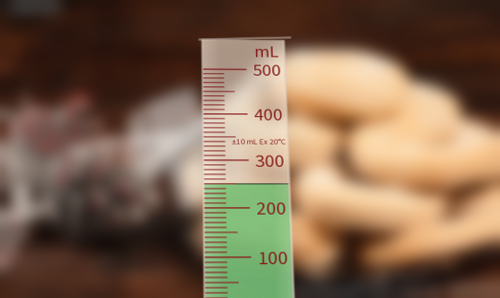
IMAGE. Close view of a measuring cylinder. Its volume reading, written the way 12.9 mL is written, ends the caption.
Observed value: 250 mL
